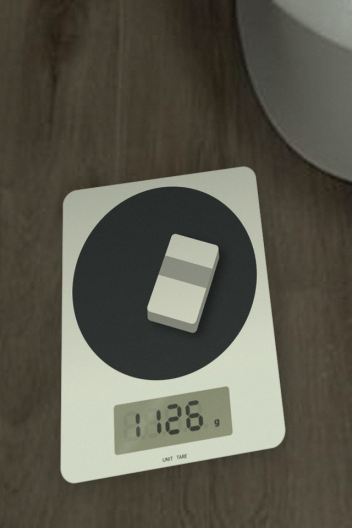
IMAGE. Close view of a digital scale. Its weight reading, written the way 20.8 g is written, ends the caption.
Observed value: 1126 g
